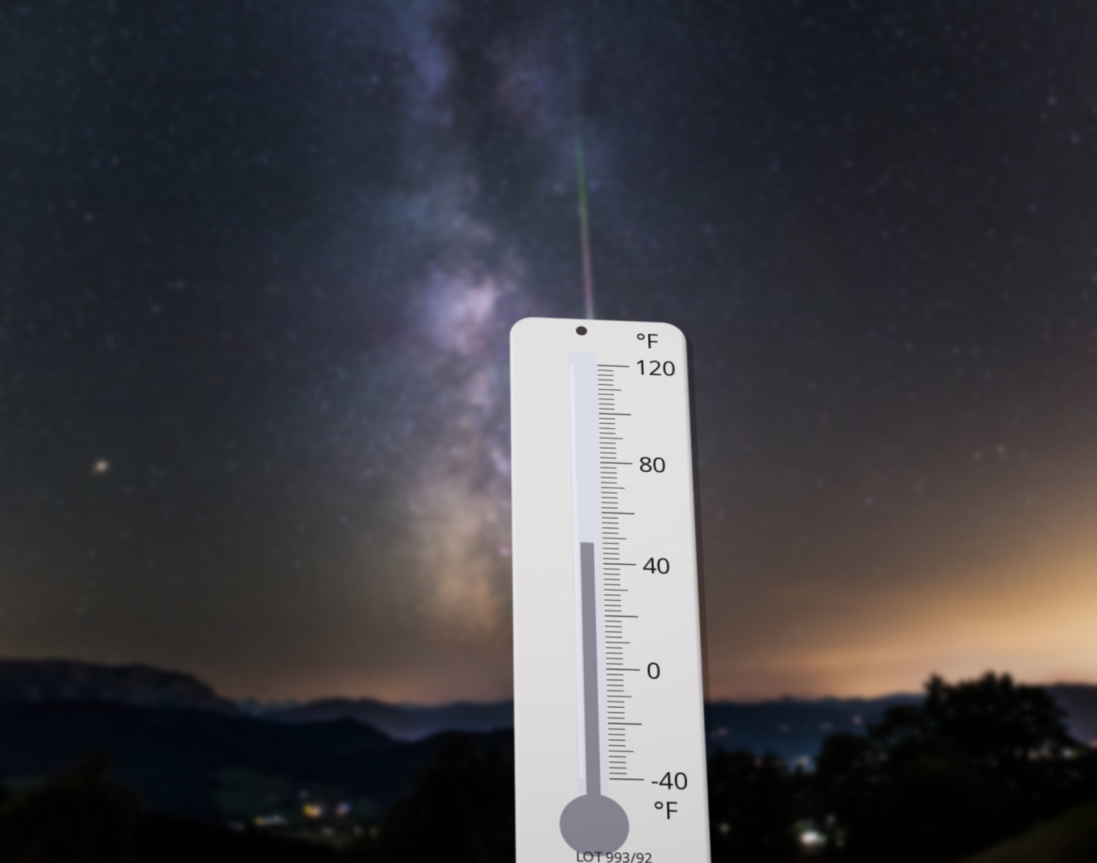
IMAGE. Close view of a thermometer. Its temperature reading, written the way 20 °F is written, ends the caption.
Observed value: 48 °F
